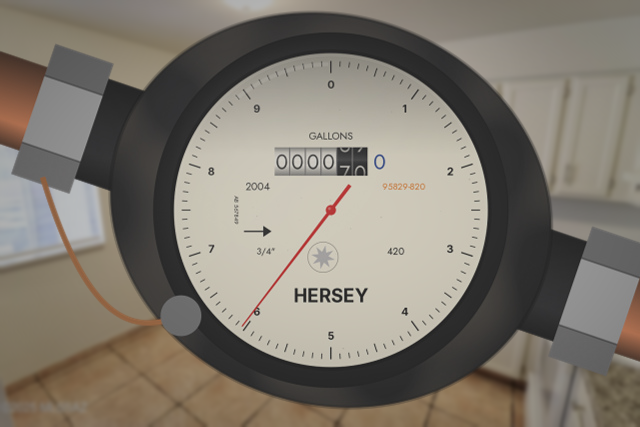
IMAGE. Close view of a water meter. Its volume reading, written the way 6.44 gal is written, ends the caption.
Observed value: 696.0 gal
